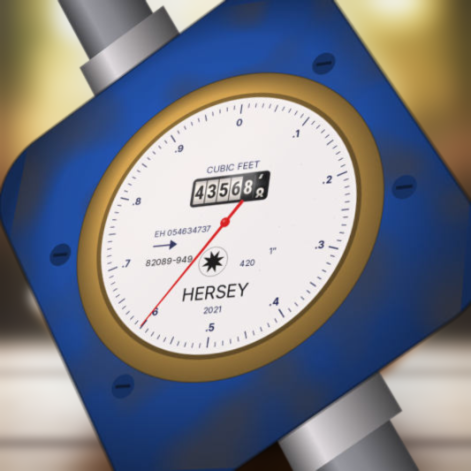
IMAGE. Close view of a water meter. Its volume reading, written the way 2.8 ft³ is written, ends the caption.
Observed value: 435687.60 ft³
